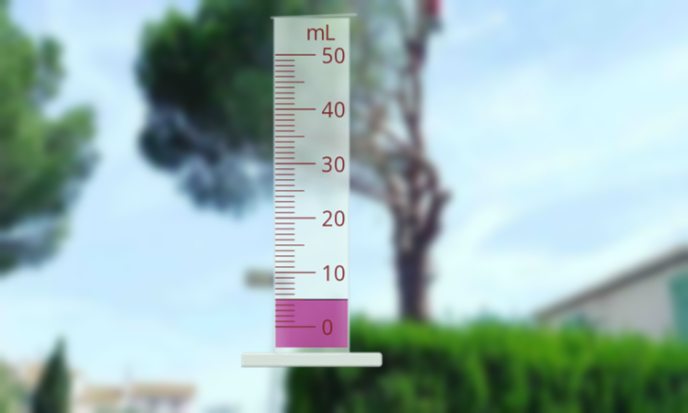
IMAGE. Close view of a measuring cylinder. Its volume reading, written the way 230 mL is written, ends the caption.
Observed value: 5 mL
